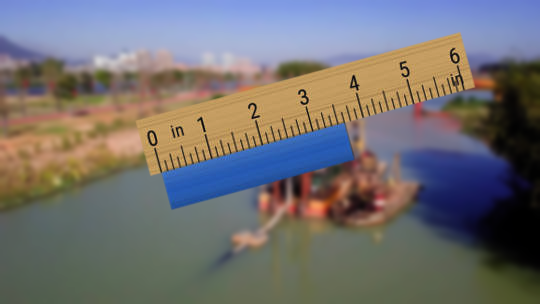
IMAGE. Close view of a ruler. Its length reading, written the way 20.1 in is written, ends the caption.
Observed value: 3.625 in
